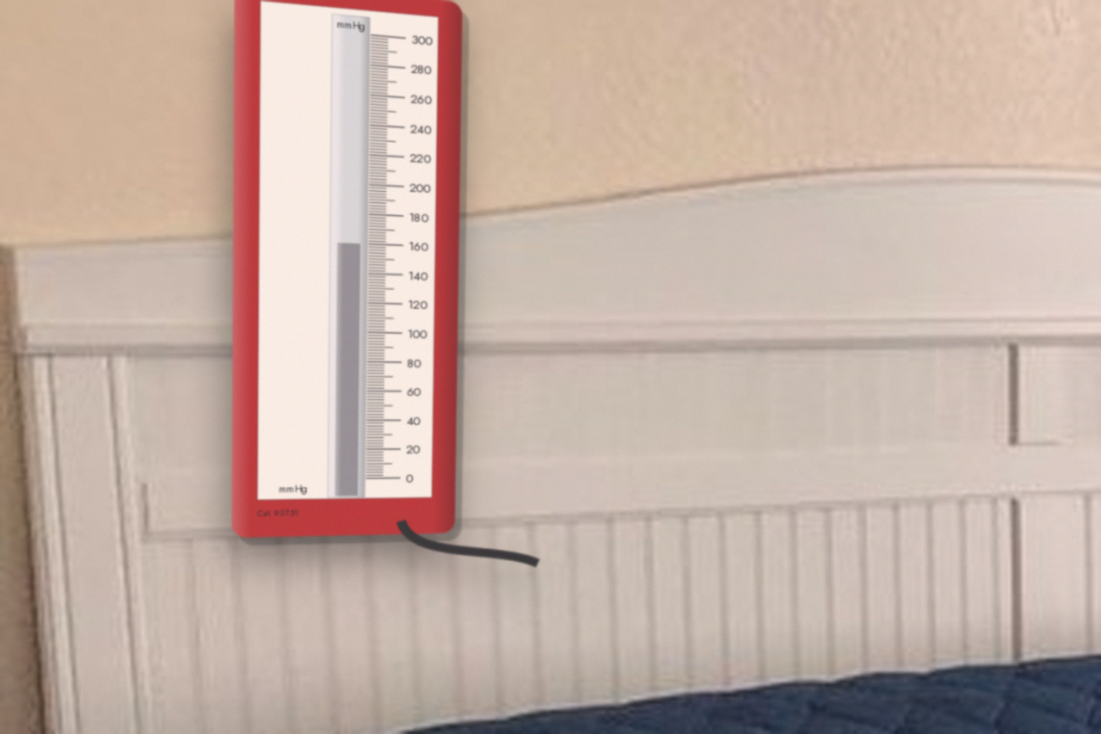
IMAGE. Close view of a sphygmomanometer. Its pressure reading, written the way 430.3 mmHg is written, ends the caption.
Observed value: 160 mmHg
